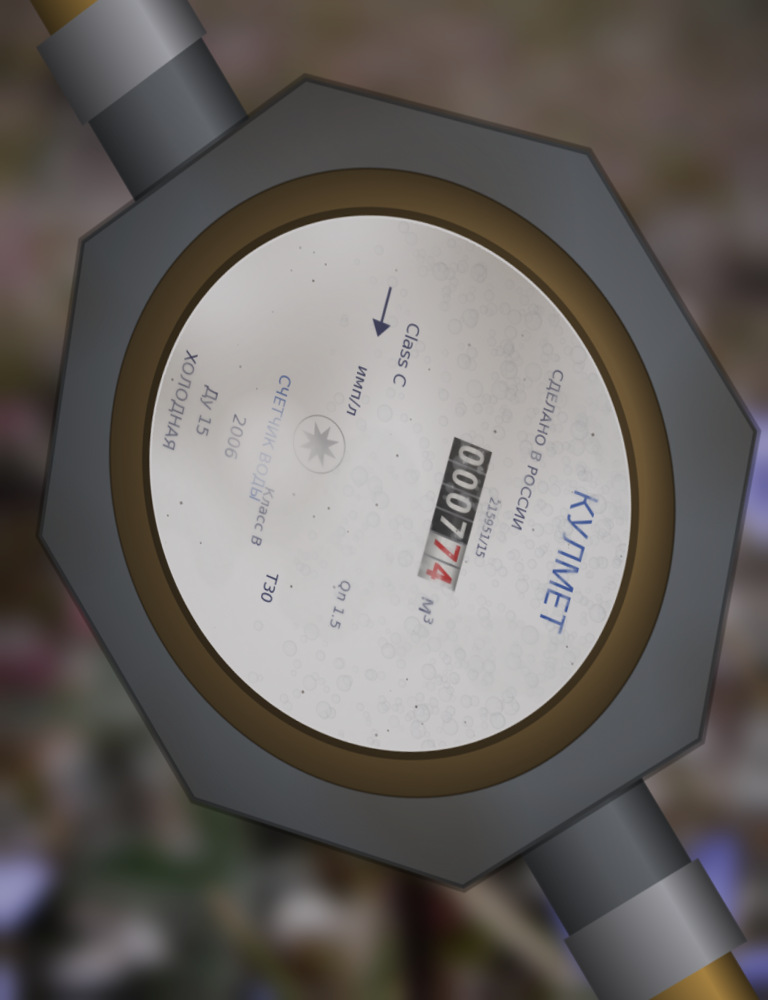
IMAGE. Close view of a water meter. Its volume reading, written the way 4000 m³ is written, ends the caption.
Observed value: 7.74 m³
